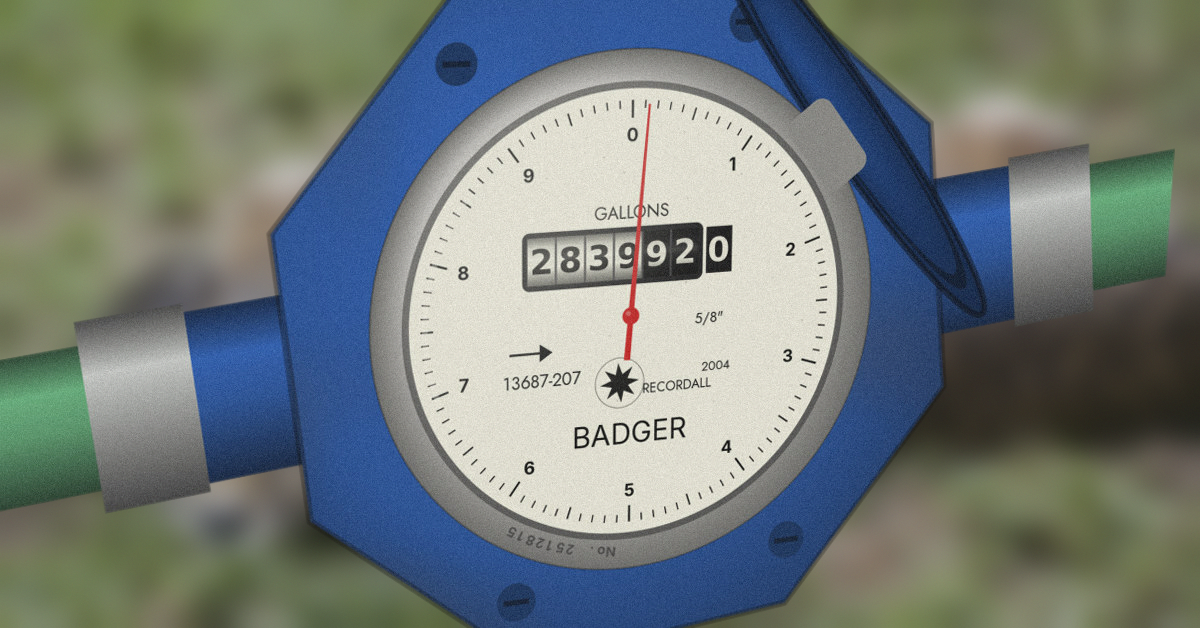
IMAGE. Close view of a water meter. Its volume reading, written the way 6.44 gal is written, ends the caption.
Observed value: 2839920.1 gal
